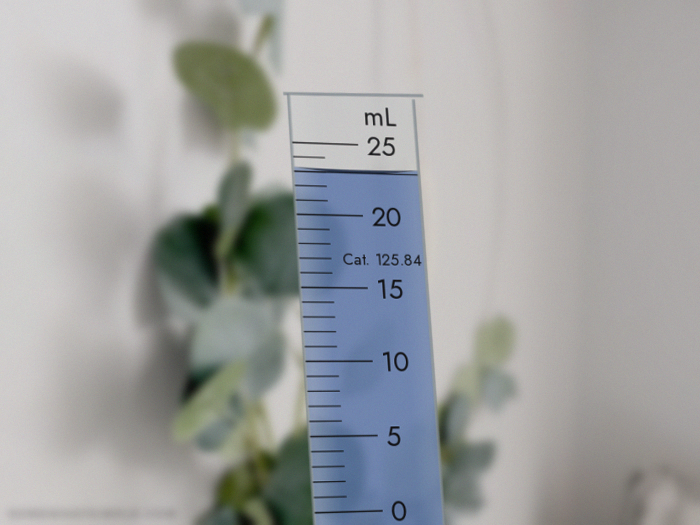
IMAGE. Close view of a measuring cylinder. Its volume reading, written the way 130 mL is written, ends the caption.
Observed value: 23 mL
